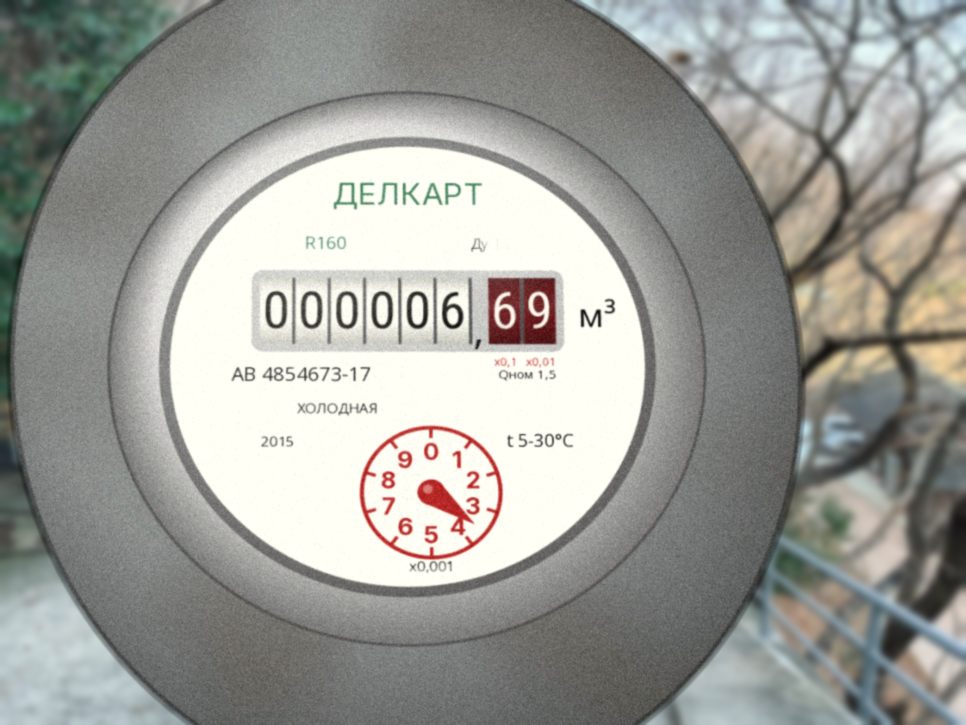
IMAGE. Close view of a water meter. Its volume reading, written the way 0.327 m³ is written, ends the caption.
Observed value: 6.693 m³
